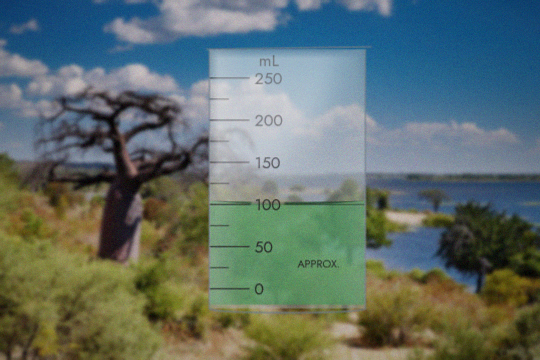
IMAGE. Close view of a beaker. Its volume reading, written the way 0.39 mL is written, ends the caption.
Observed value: 100 mL
